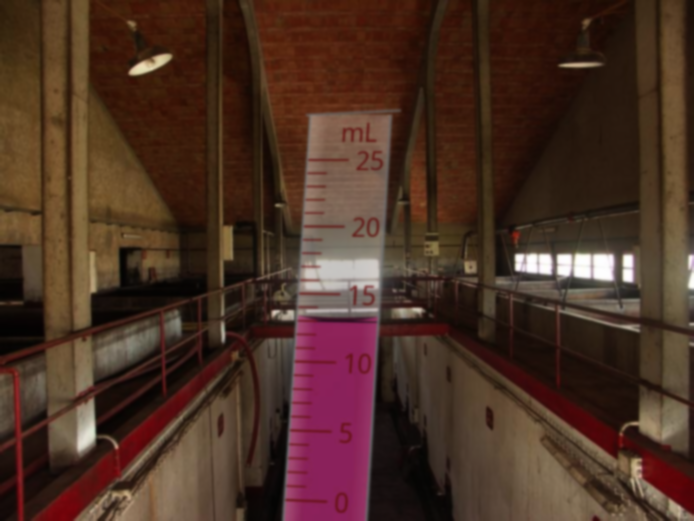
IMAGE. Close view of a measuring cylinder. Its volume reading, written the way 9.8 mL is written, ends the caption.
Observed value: 13 mL
